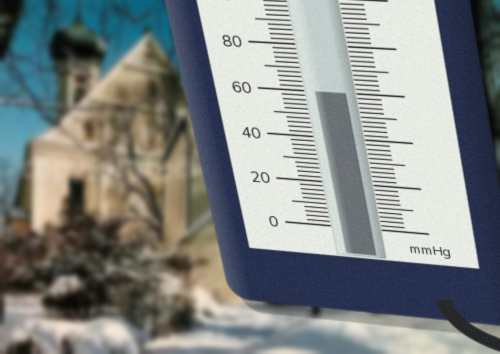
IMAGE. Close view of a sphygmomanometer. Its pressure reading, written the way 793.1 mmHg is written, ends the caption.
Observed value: 60 mmHg
